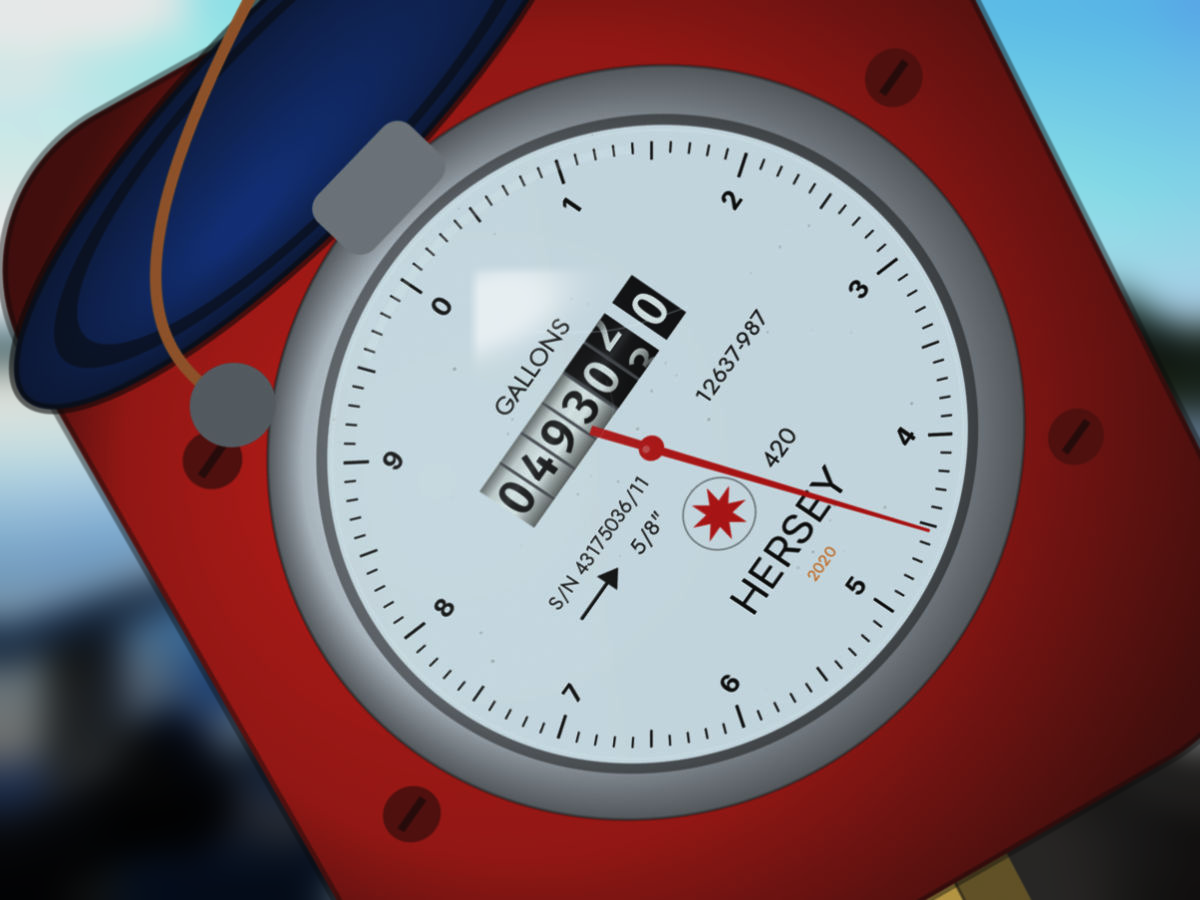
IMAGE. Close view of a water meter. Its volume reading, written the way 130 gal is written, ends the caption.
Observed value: 493024.5 gal
